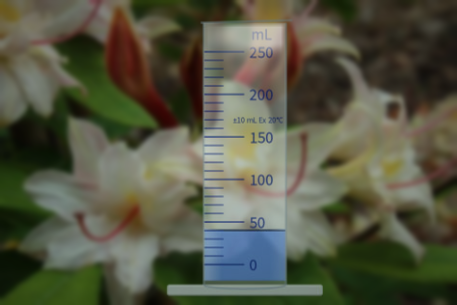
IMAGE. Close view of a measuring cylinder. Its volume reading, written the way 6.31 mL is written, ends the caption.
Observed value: 40 mL
